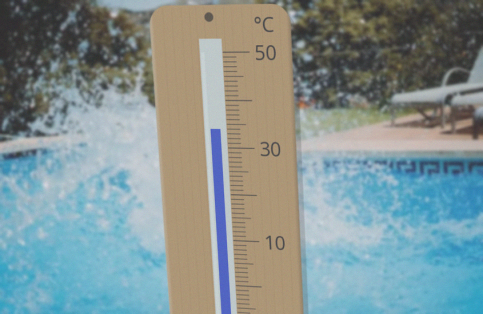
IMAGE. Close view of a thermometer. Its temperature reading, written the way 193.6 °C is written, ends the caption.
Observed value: 34 °C
